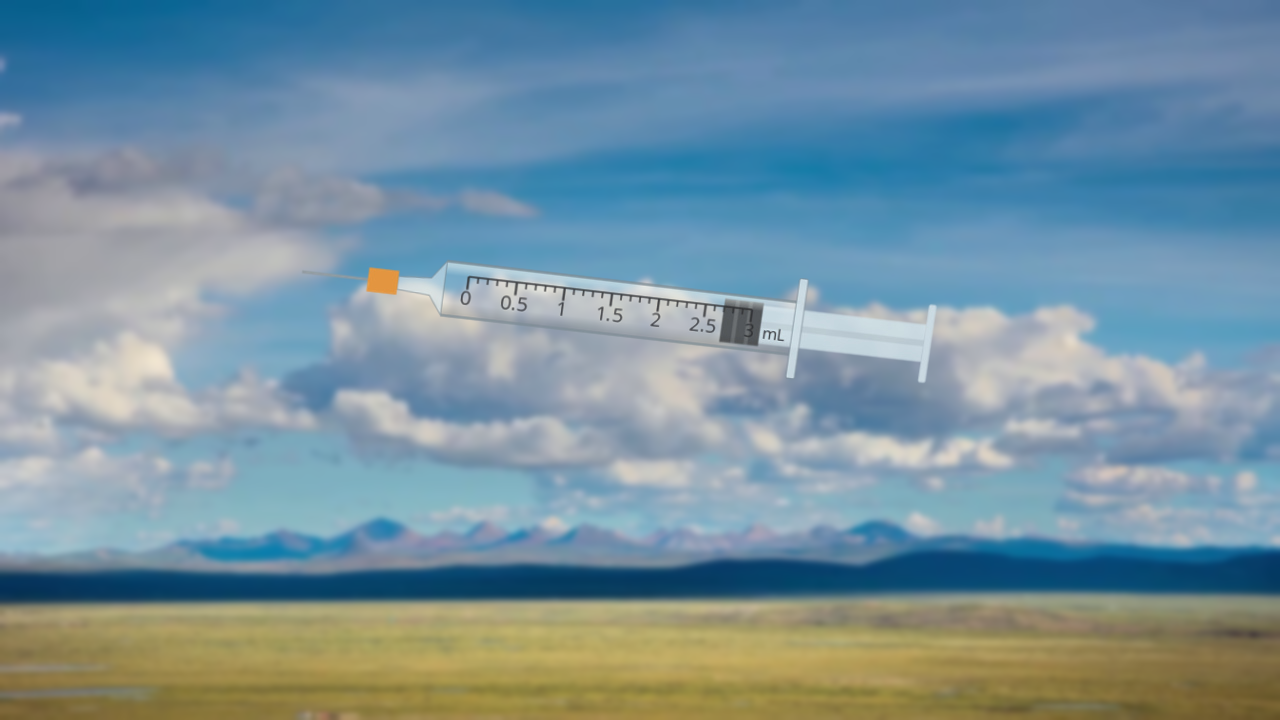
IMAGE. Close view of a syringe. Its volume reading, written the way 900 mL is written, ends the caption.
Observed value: 2.7 mL
